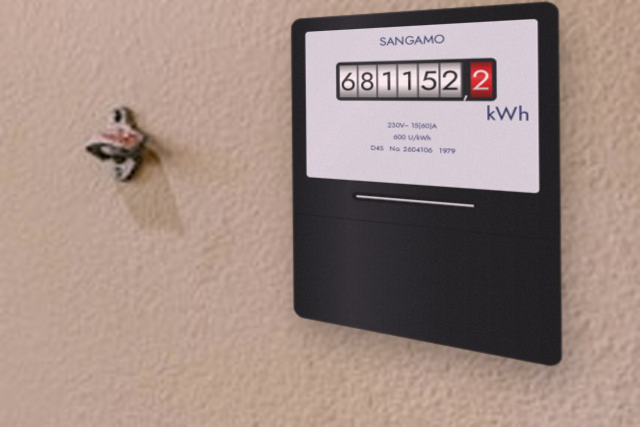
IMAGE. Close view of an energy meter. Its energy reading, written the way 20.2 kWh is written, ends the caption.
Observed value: 681152.2 kWh
